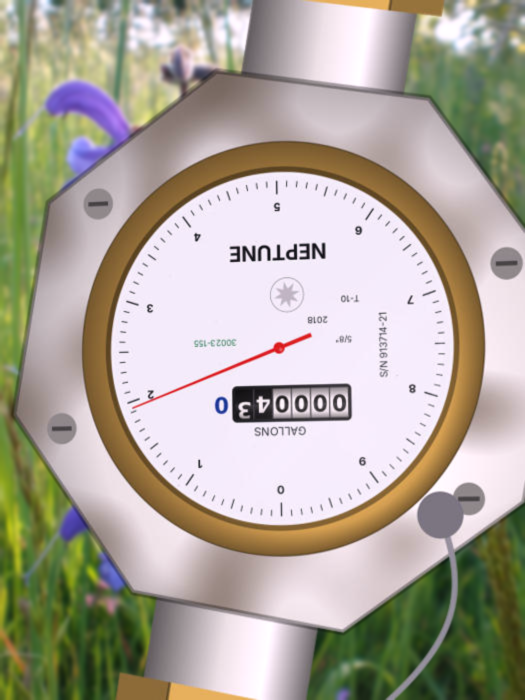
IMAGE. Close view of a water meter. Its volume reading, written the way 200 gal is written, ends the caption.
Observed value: 431.9 gal
